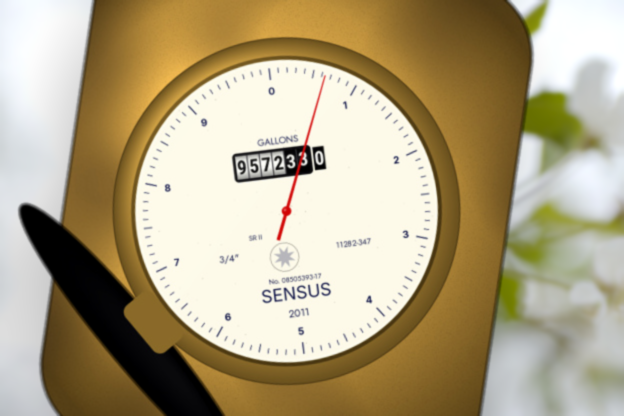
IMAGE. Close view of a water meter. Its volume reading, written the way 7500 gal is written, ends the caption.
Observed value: 9572330.6 gal
